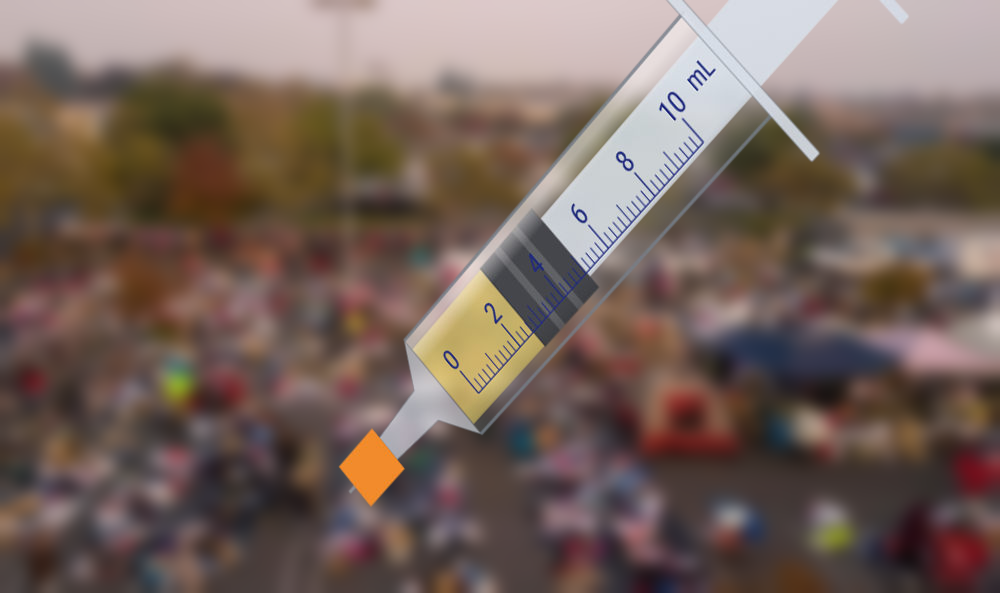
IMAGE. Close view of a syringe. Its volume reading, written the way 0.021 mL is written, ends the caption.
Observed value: 2.6 mL
